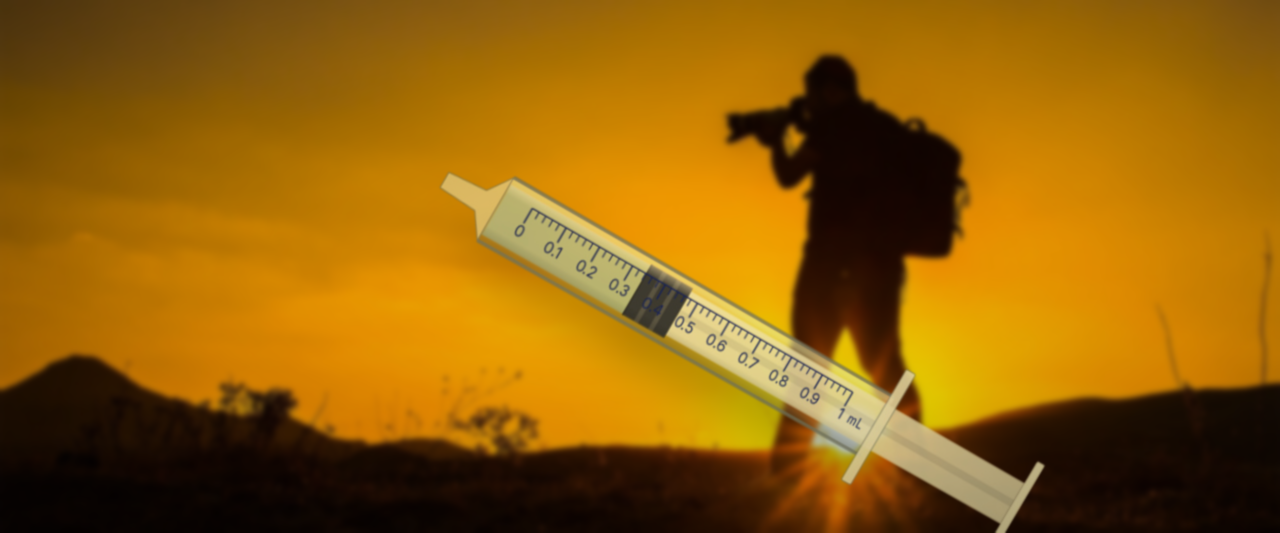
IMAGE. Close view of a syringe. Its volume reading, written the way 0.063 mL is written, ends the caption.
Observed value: 0.34 mL
